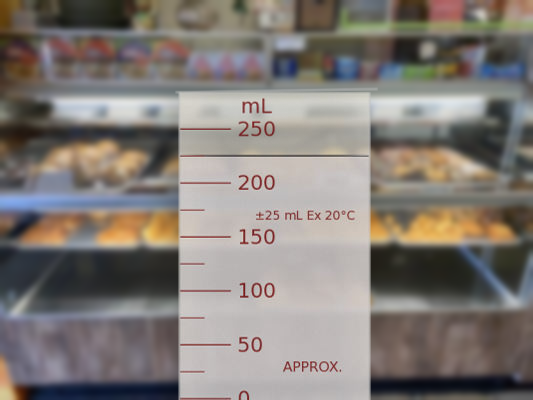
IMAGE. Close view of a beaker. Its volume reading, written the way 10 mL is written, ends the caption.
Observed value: 225 mL
